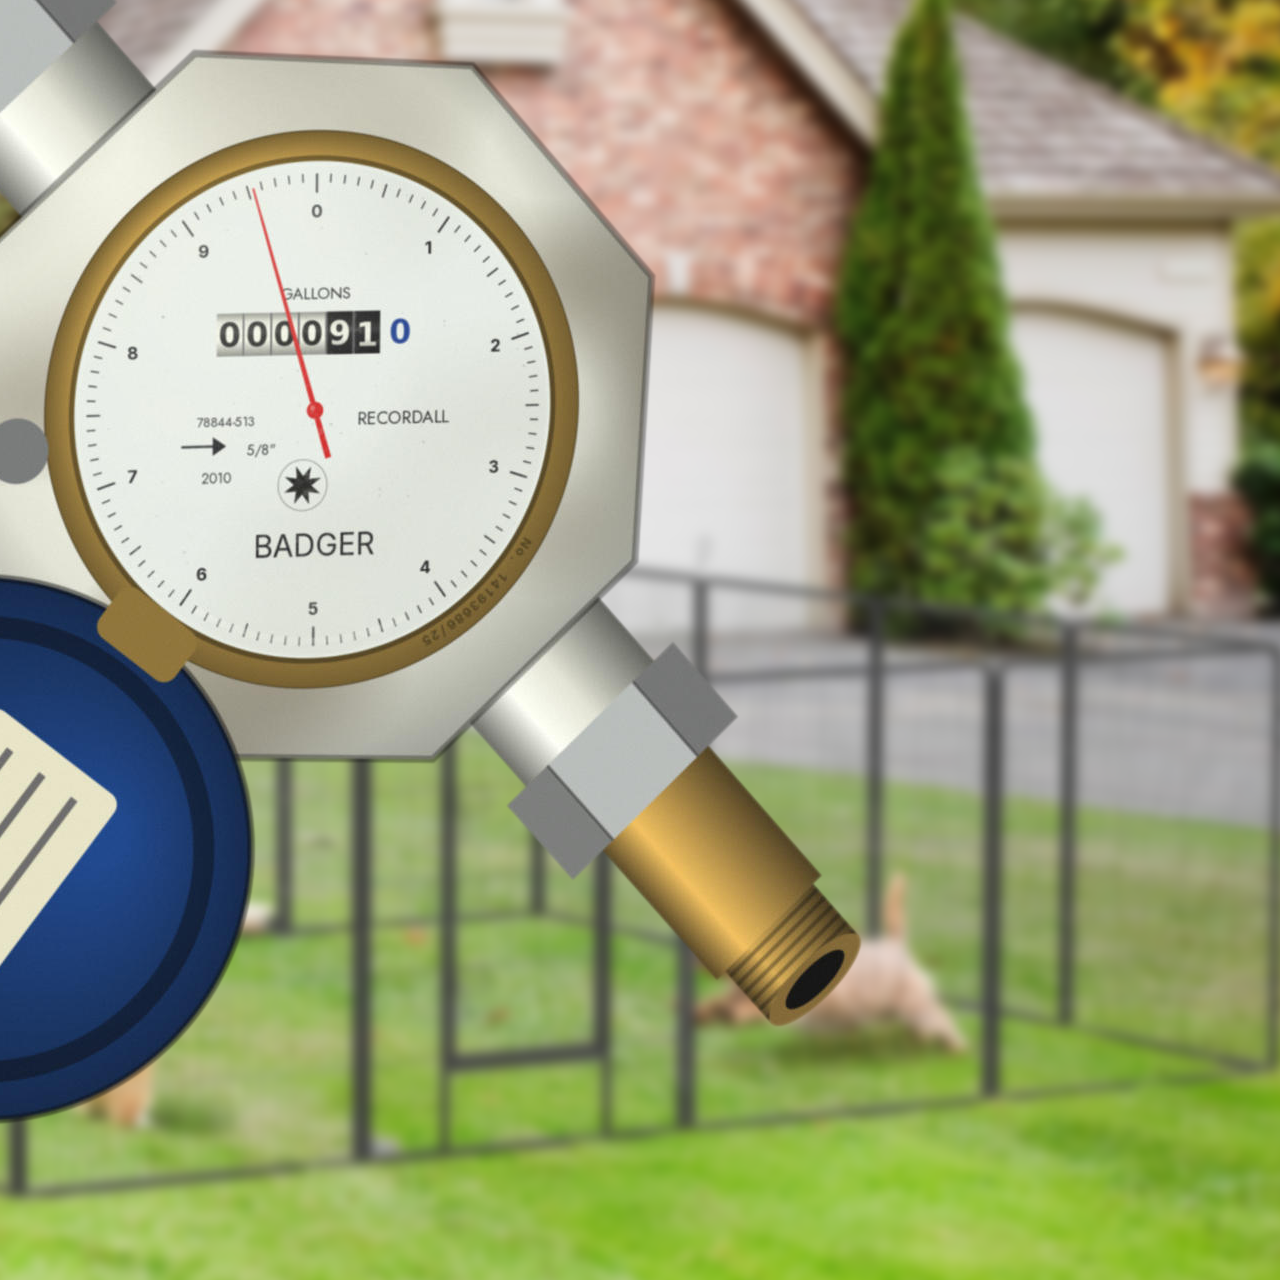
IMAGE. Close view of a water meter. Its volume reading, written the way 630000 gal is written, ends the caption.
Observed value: 909.5 gal
